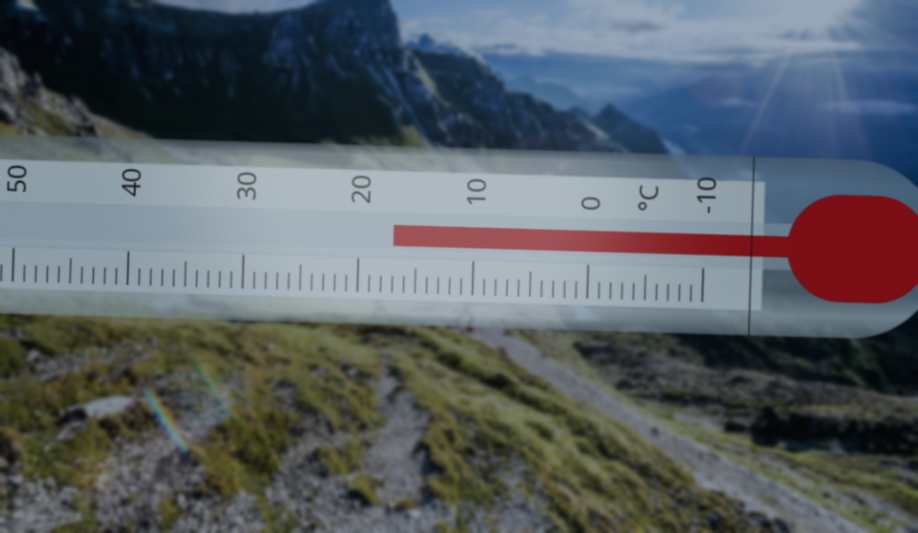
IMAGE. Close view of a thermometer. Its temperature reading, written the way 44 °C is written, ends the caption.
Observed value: 17 °C
